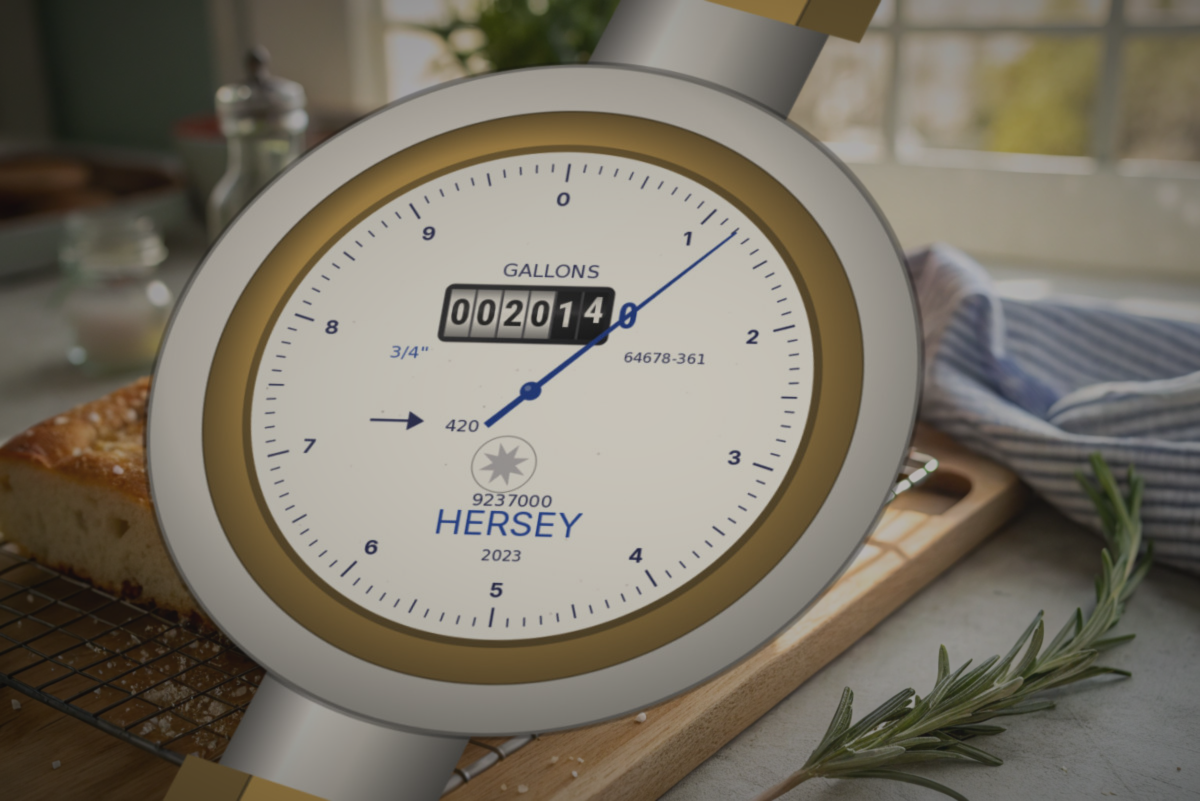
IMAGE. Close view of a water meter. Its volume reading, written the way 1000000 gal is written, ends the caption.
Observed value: 20141.2 gal
